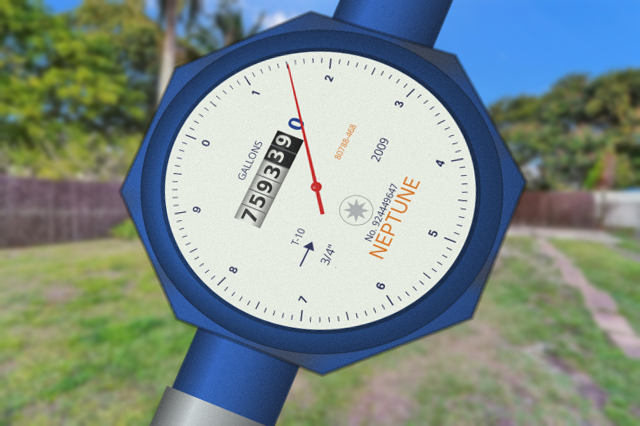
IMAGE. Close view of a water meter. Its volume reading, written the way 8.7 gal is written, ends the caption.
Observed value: 7593391.5 gal
